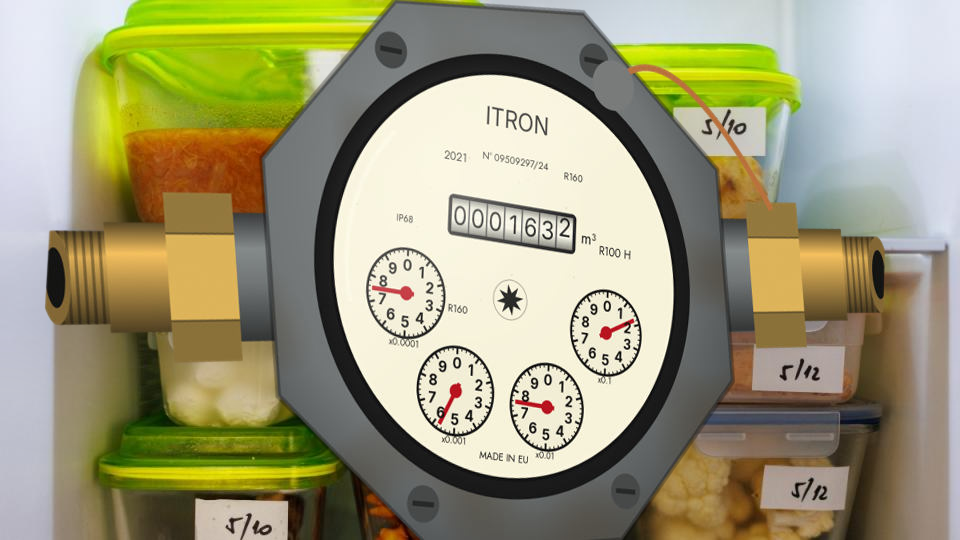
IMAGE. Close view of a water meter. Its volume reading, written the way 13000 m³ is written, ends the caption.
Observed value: 1632.1757 m³
